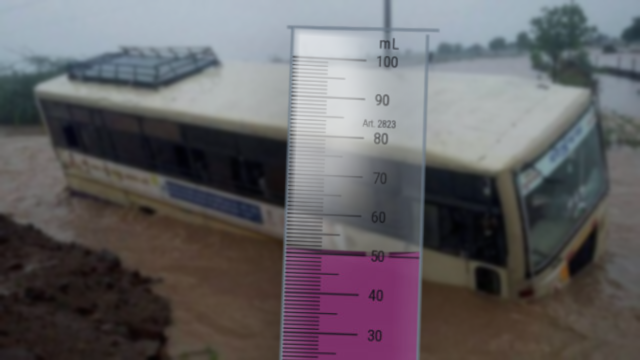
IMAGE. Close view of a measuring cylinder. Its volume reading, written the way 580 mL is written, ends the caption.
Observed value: 50 mL
